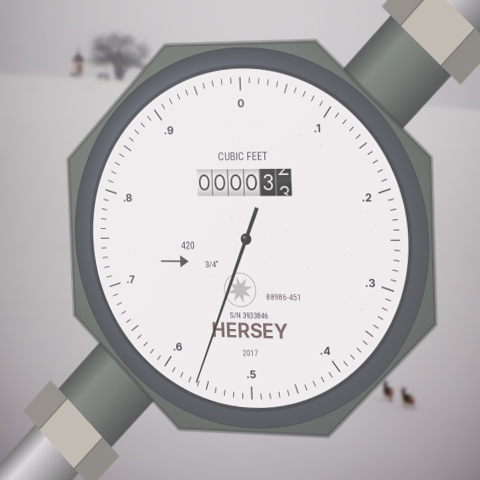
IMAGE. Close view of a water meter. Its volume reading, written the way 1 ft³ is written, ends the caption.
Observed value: 32.56 ft³
